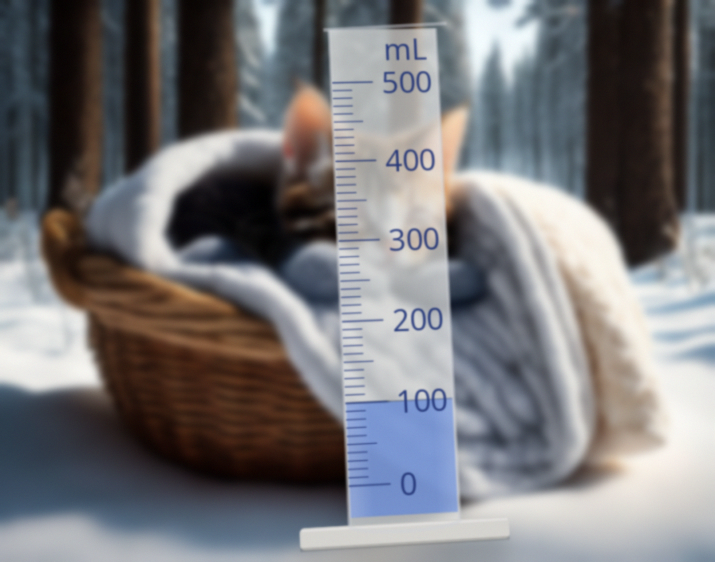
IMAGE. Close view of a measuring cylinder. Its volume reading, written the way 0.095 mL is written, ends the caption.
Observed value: 100 mL
